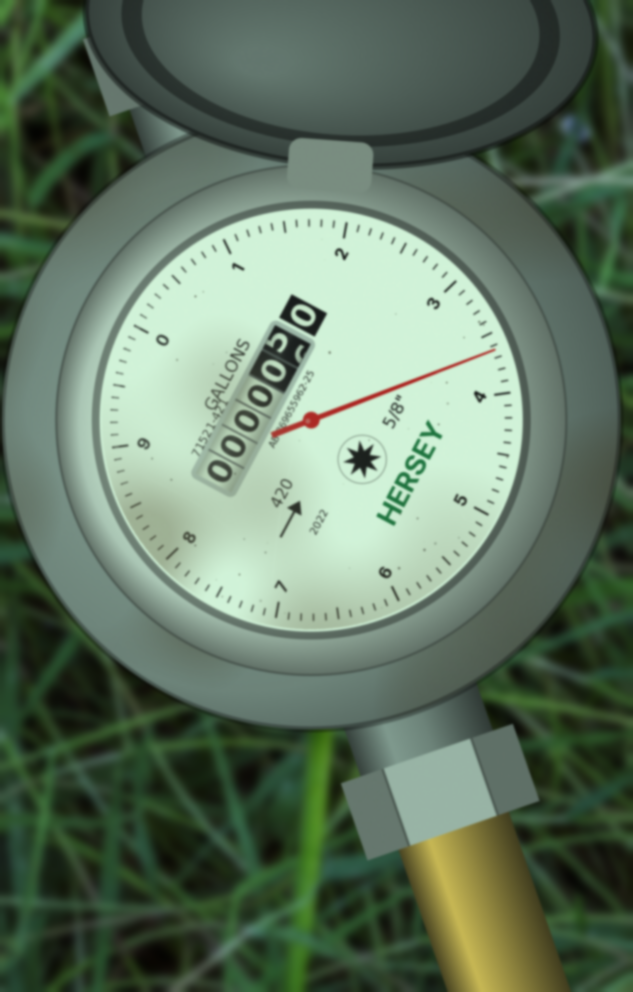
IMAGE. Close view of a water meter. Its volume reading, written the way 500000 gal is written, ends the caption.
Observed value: 53.6 gal
